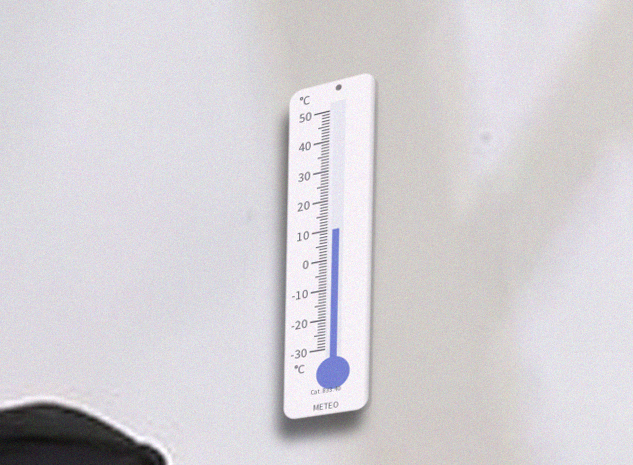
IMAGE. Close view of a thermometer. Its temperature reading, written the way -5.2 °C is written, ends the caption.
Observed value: 10 °C
